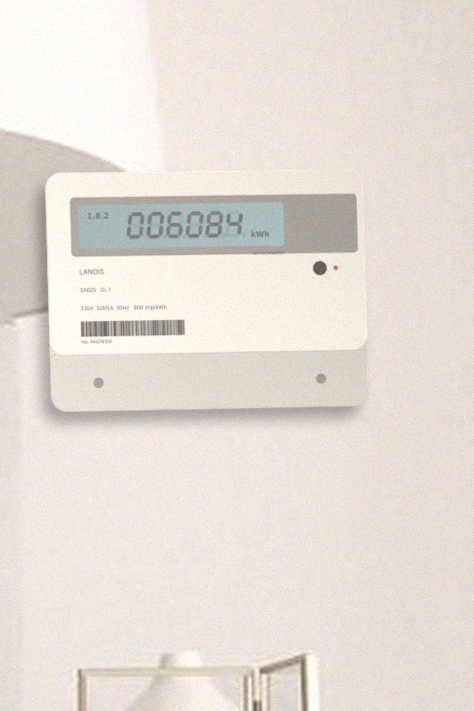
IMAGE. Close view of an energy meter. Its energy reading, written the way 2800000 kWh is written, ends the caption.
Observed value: 6084 kWh
